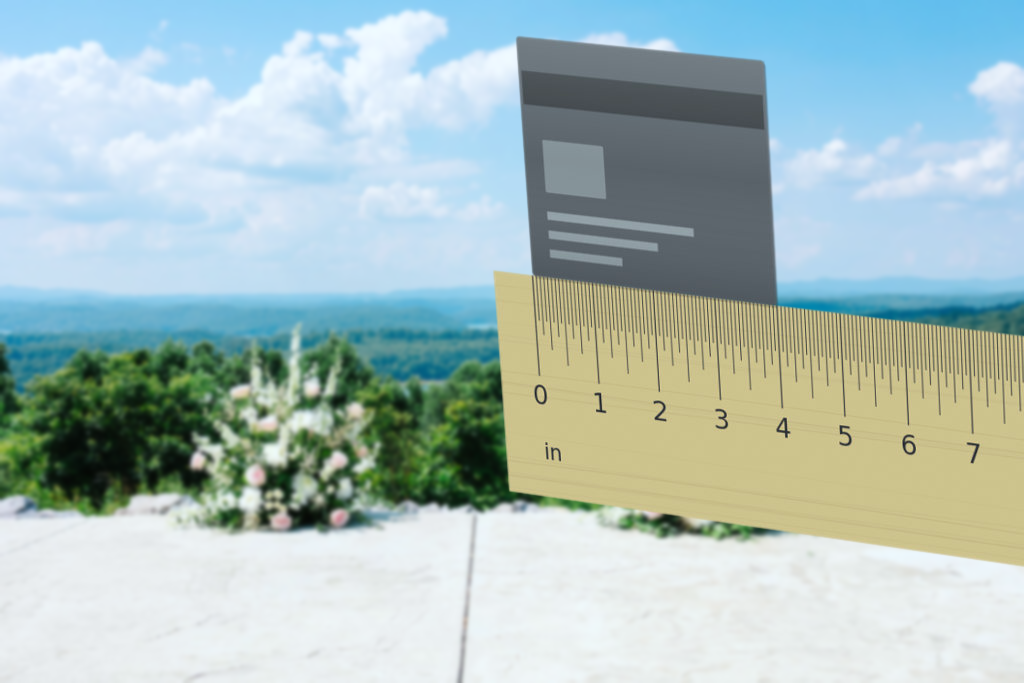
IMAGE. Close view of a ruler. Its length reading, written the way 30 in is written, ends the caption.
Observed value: 4 in
